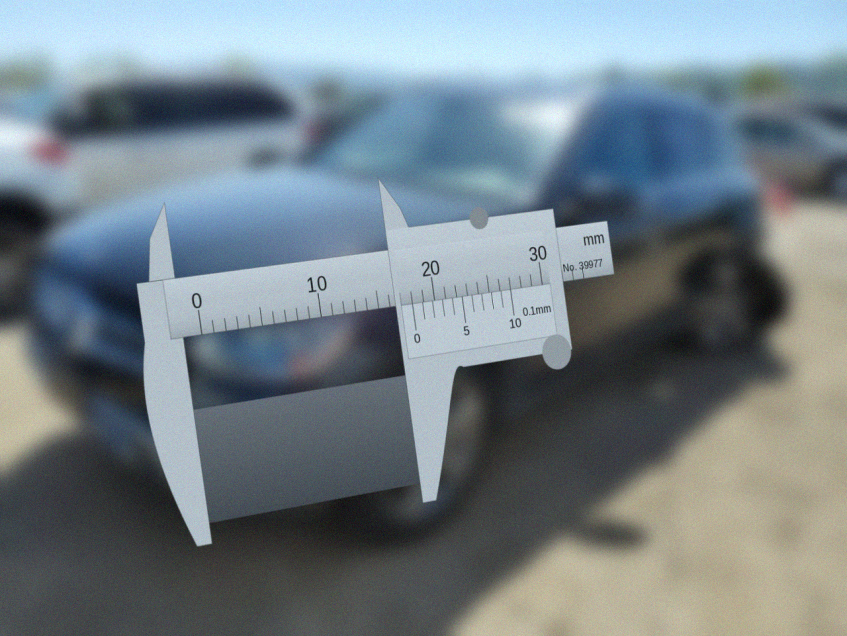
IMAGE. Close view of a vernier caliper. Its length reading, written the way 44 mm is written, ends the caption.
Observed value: 18.0 mm
